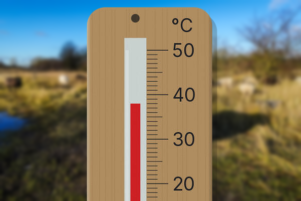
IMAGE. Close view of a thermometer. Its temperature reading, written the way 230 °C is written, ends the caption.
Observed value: 38 °C
